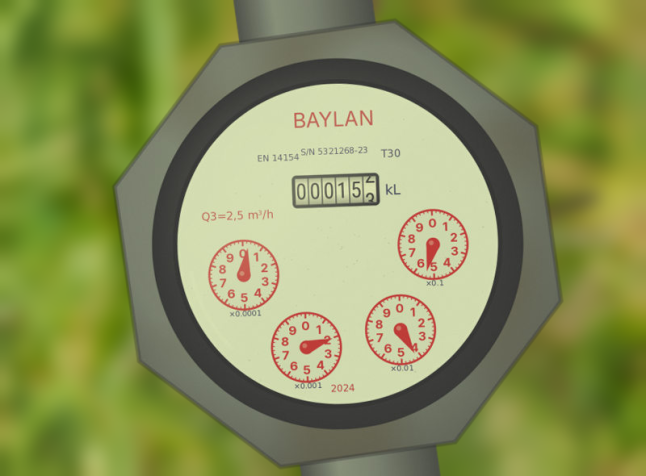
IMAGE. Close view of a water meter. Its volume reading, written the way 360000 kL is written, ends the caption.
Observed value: 152.5420 kL
